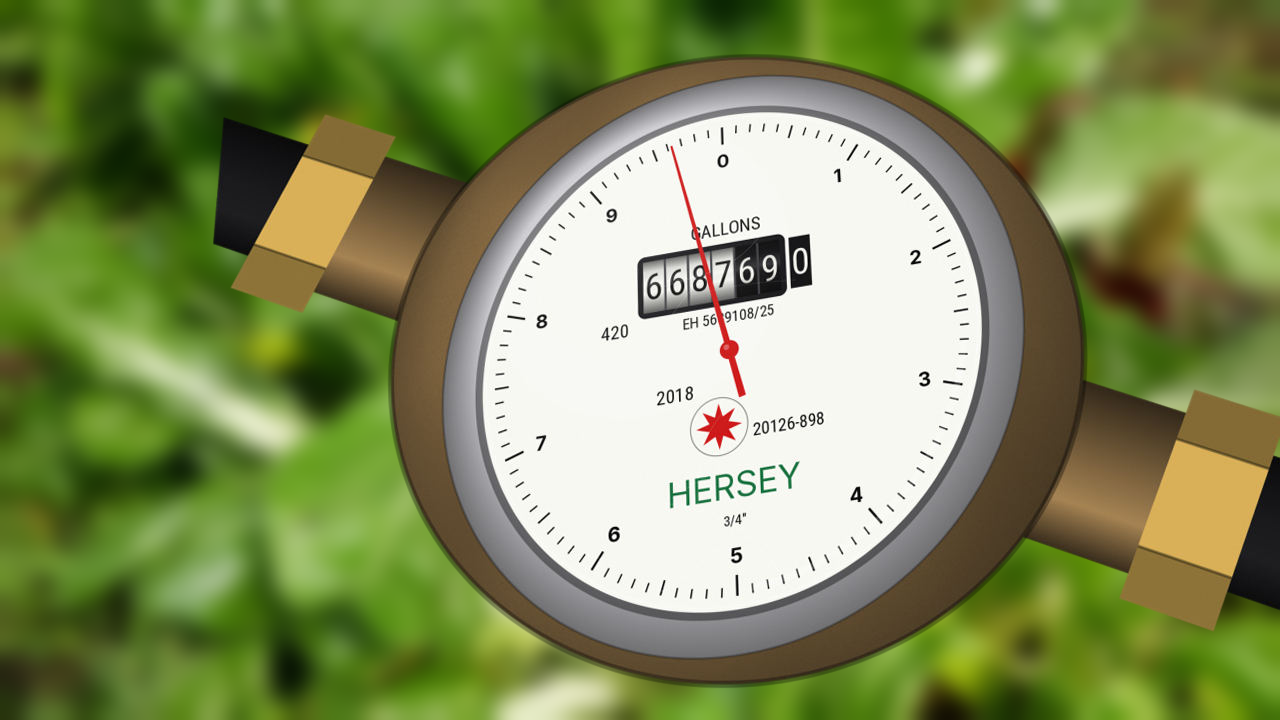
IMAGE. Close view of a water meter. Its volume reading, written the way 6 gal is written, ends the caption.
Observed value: 6687689.6 gal
